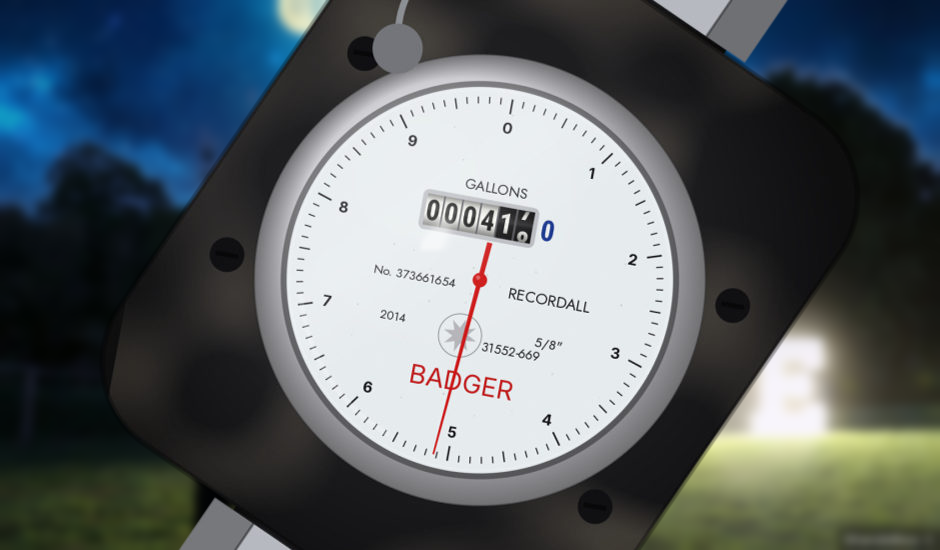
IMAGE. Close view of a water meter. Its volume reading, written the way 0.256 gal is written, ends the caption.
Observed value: 4175.1 gal
